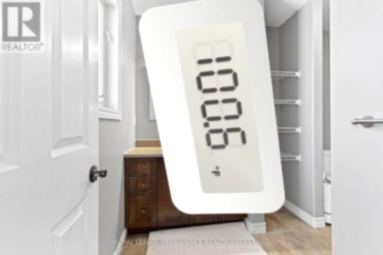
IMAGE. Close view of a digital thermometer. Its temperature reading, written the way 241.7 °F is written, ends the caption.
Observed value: 100.6 °F
